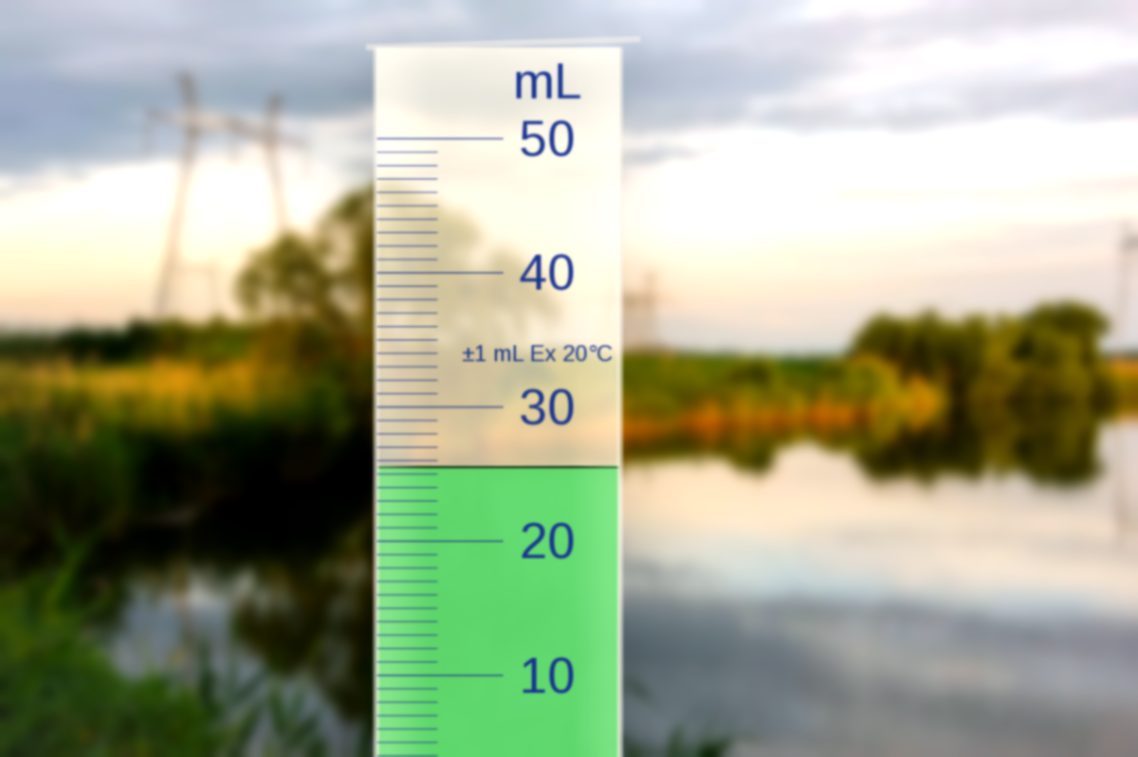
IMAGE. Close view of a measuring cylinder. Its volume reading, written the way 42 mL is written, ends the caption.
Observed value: 25.5 mL
